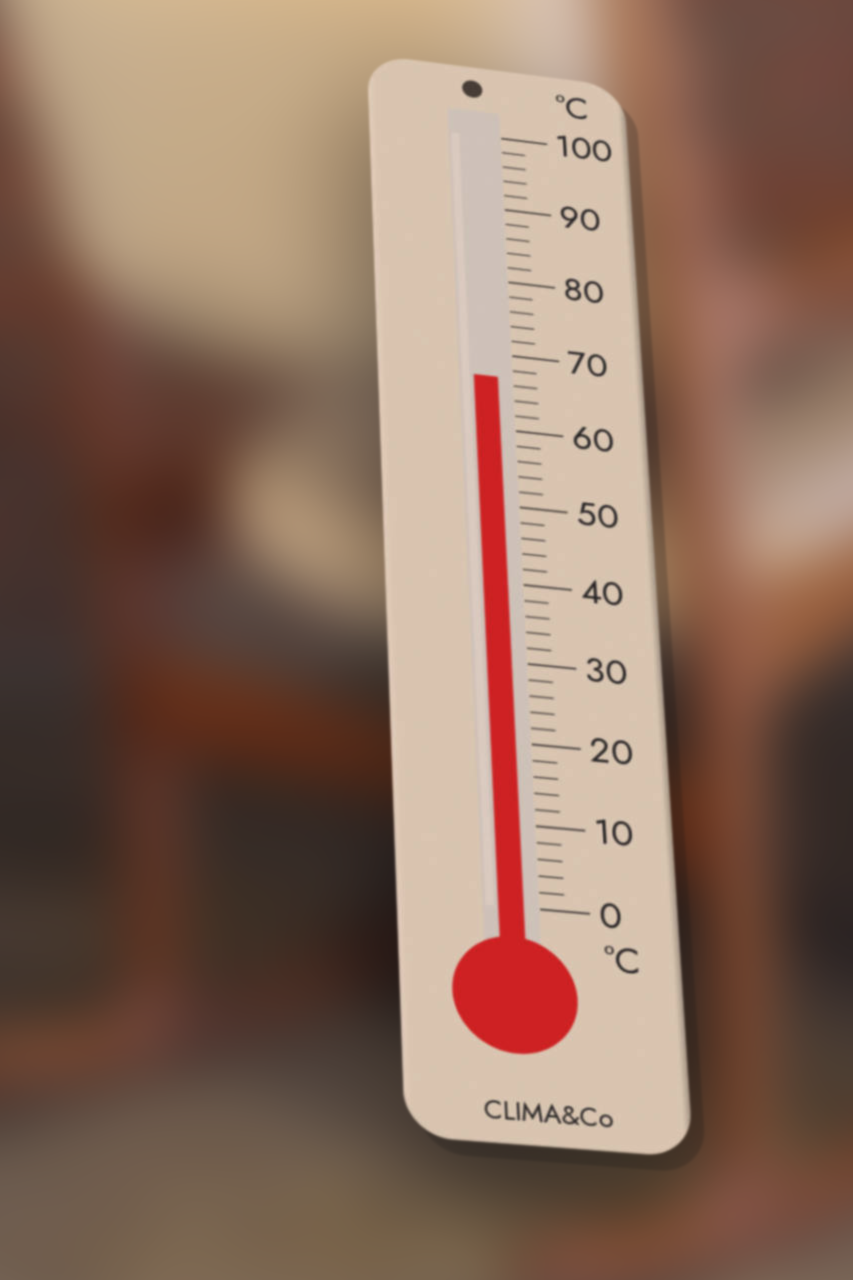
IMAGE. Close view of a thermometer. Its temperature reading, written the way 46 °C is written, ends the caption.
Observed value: 67 °C
